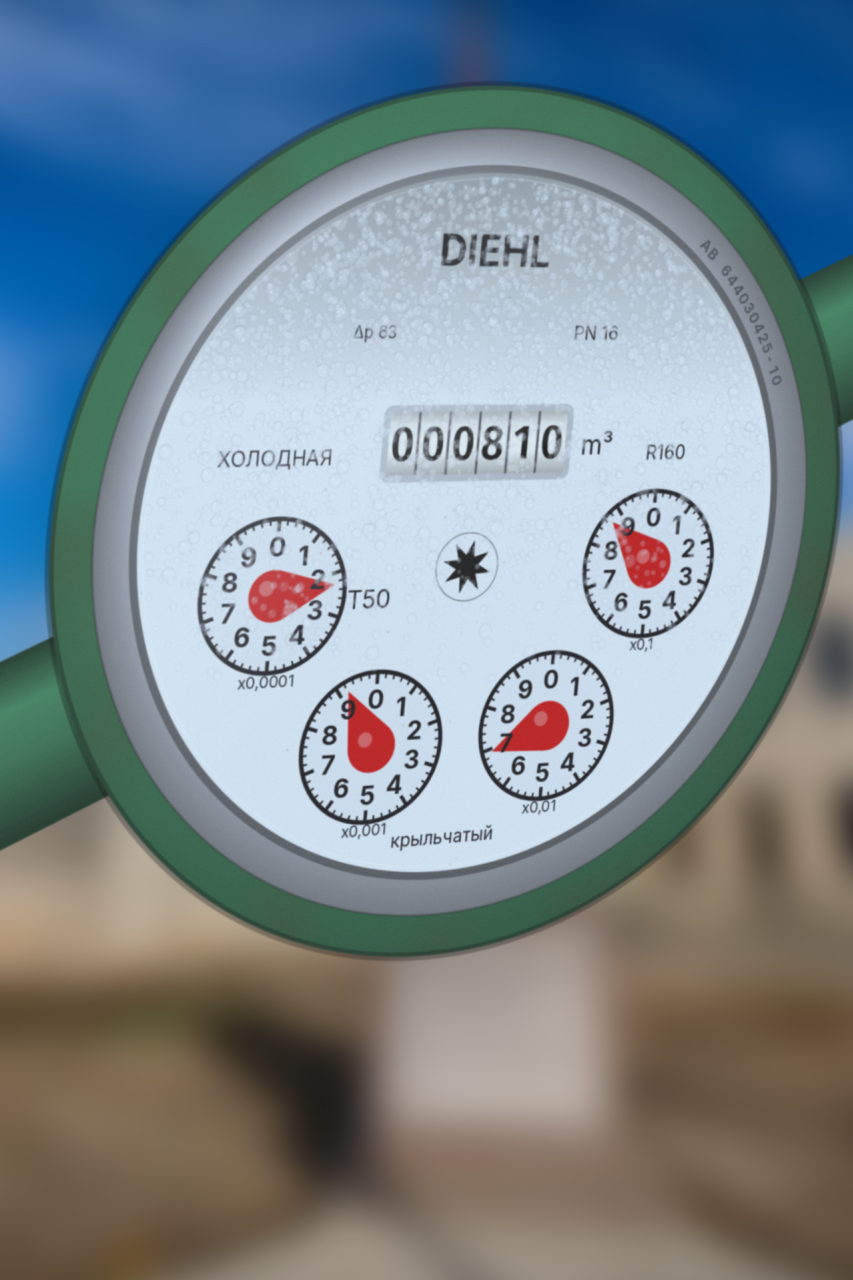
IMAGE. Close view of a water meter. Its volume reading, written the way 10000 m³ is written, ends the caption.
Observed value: 810.8692 m³
